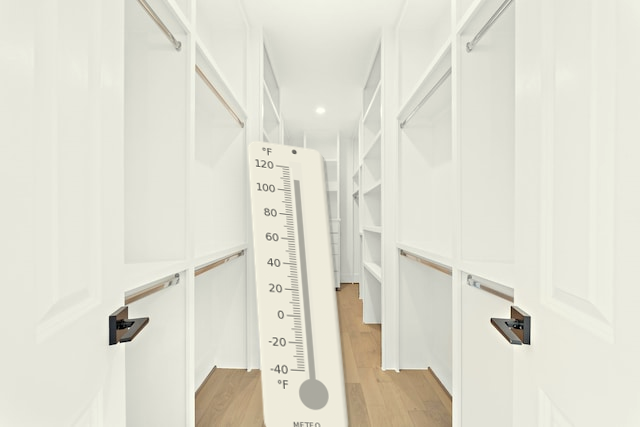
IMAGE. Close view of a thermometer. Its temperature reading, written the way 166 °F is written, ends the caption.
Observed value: 110 °F
